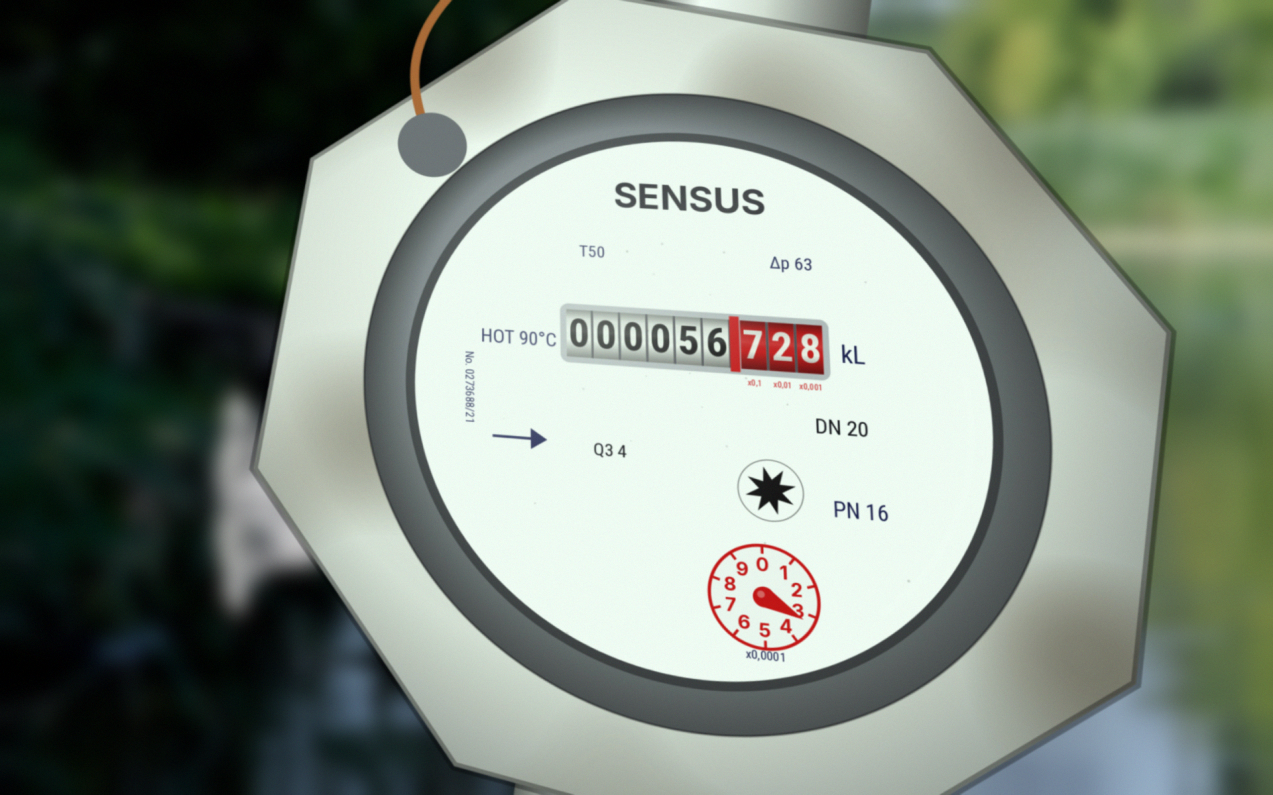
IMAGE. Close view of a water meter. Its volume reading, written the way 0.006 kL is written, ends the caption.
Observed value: 56.7283 kL
